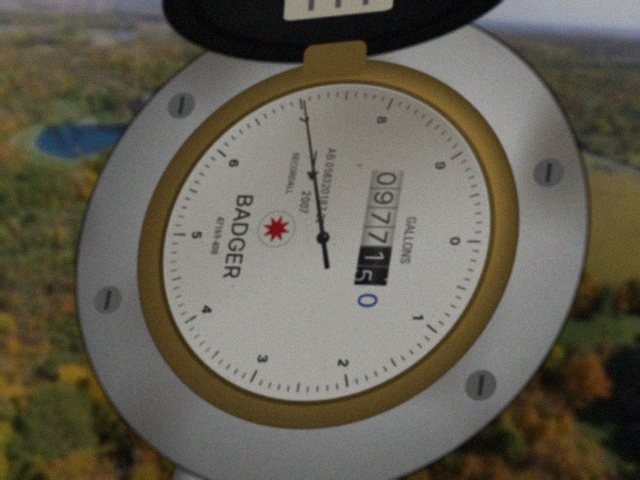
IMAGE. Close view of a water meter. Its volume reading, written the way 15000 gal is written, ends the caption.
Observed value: 977147.0 gal
